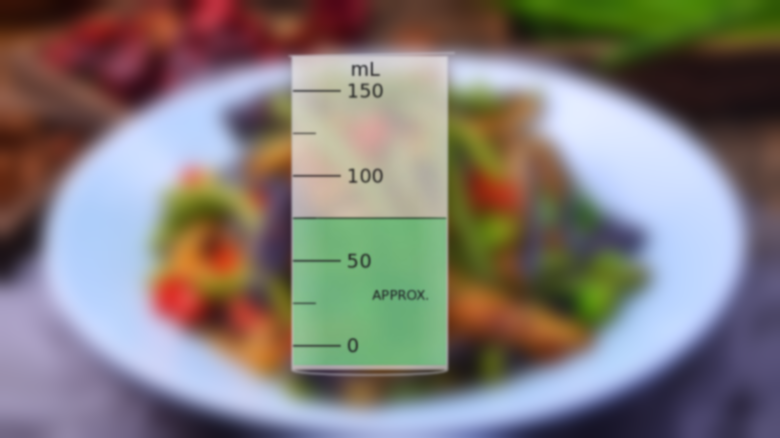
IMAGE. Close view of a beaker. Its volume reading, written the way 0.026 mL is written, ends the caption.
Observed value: 75 mL
